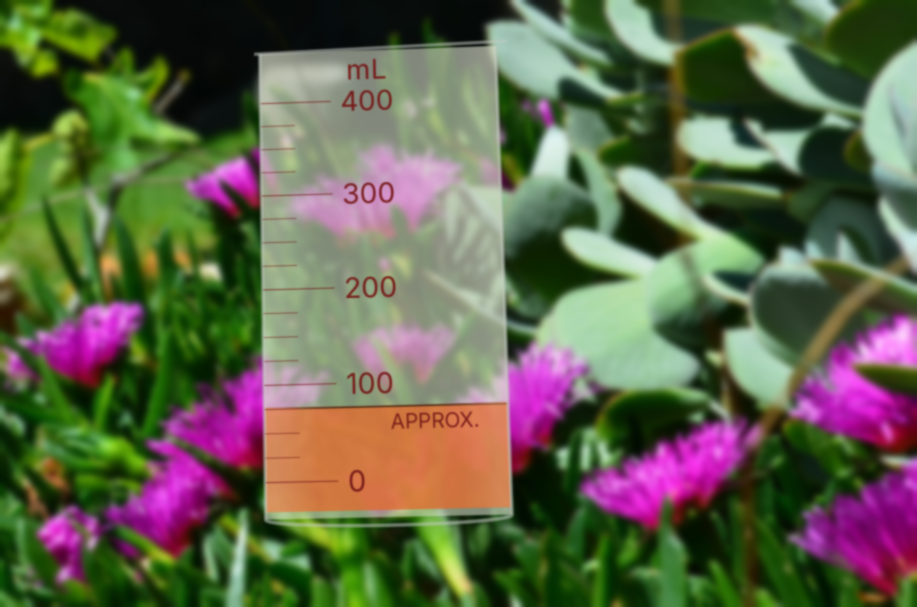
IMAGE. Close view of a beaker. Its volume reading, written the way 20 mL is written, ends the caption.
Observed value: 75 mL
